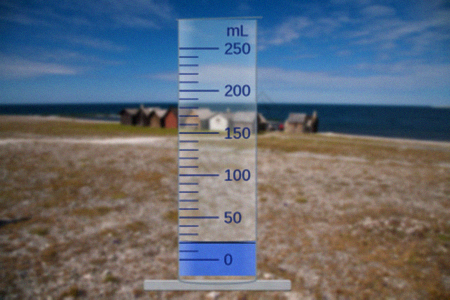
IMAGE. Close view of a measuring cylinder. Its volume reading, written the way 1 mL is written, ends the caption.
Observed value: 20 mL
